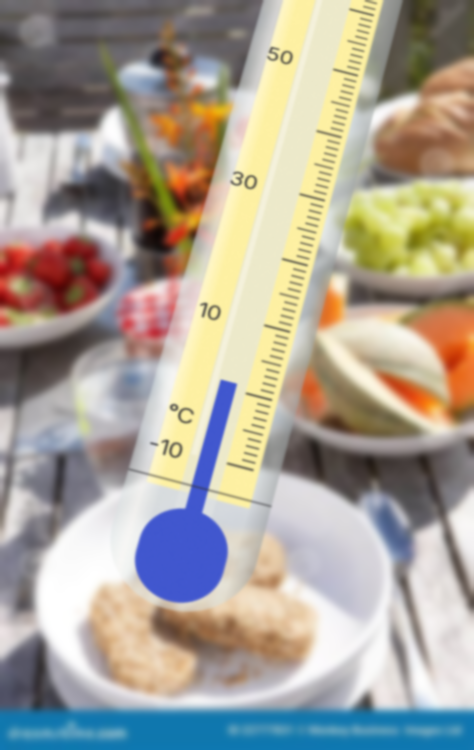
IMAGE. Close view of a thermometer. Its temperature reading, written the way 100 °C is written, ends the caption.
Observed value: 1 °C
